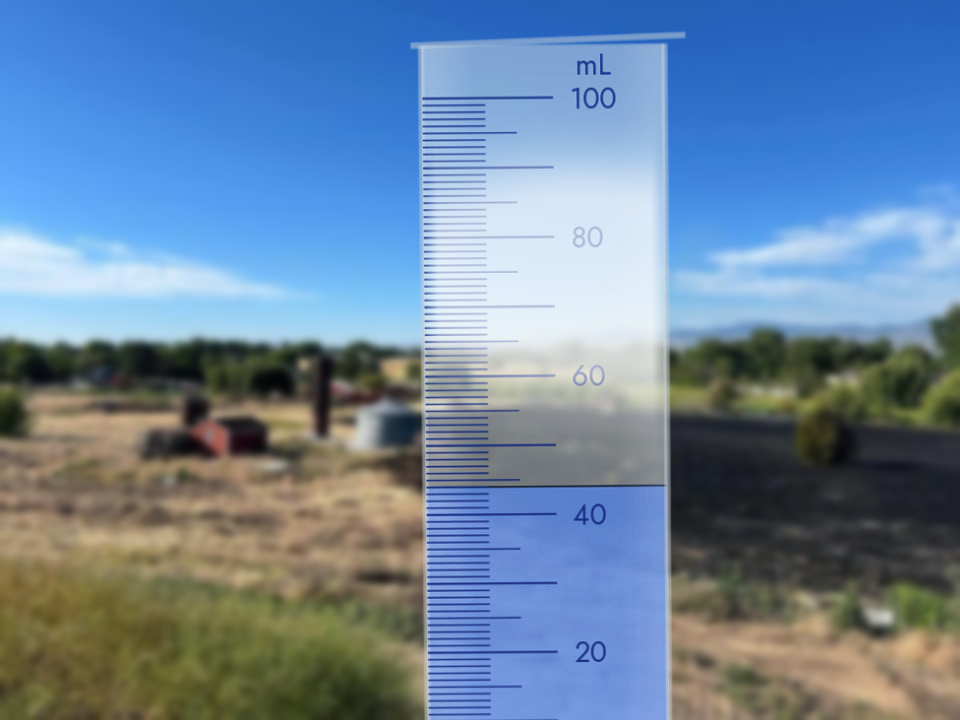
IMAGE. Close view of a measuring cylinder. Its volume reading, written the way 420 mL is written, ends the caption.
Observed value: 44 mL
